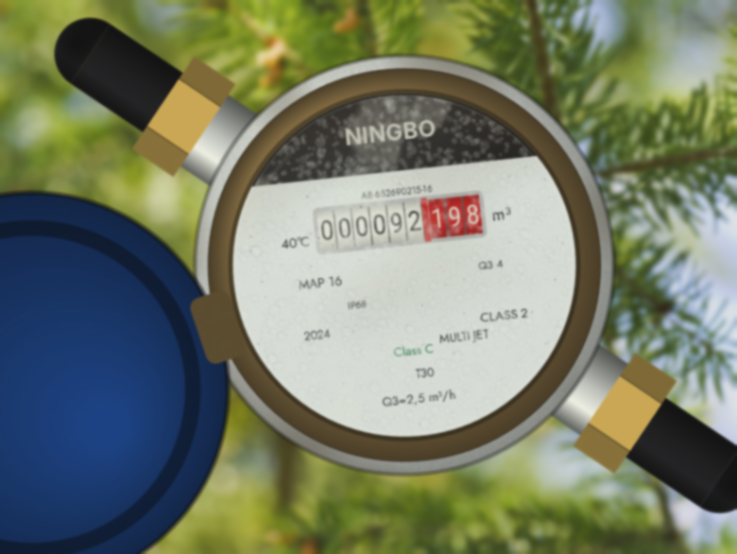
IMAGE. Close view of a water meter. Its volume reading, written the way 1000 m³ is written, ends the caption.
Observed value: 92.198 m³
